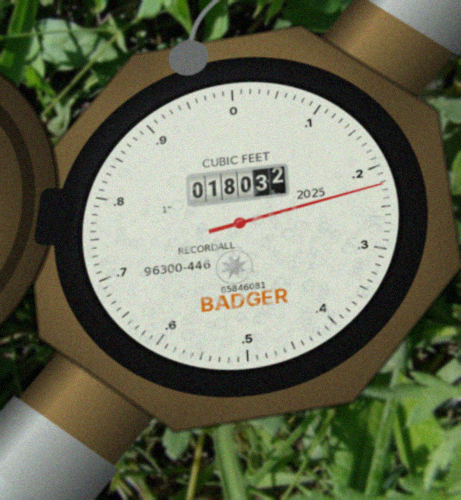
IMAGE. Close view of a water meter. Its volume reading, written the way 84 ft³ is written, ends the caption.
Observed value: 18032.22 ft³
